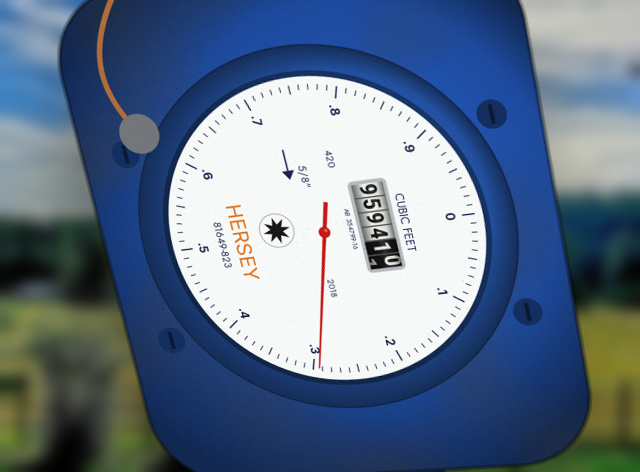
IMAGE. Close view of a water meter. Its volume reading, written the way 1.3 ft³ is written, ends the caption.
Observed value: 959410.29 ft³
